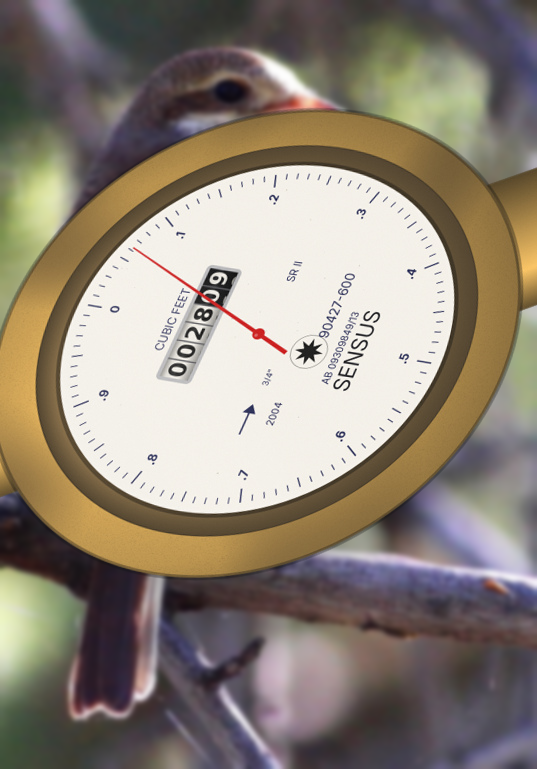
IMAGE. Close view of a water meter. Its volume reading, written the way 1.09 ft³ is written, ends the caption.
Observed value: 2809.06 ft³
